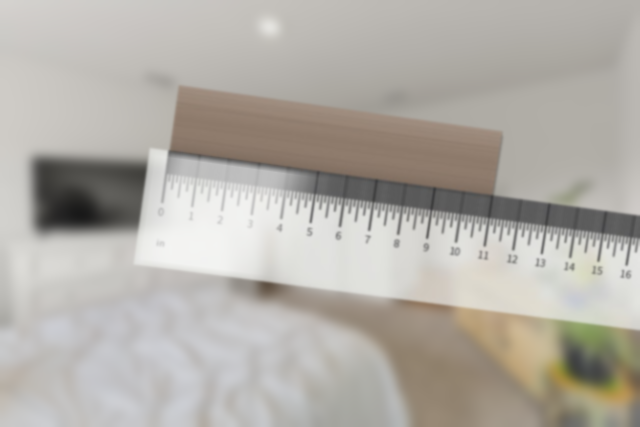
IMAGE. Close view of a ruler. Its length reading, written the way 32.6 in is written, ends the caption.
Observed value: 11 in
